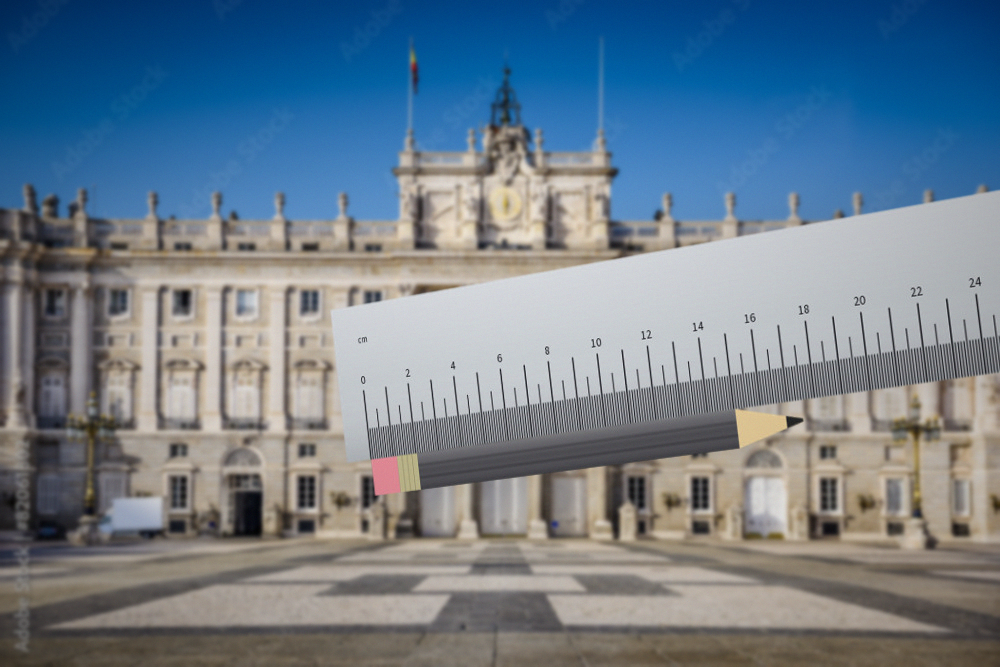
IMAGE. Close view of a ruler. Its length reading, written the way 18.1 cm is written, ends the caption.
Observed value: 17.5 cm
